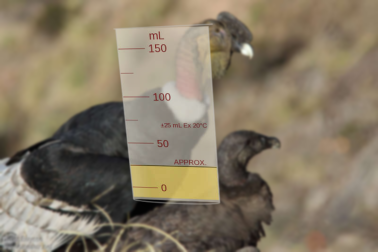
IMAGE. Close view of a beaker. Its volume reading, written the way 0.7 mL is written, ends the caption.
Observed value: 25 mL
